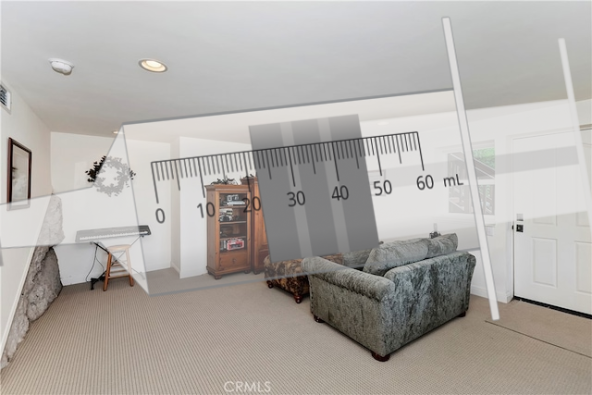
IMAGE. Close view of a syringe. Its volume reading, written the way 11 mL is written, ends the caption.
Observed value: 22 mL
